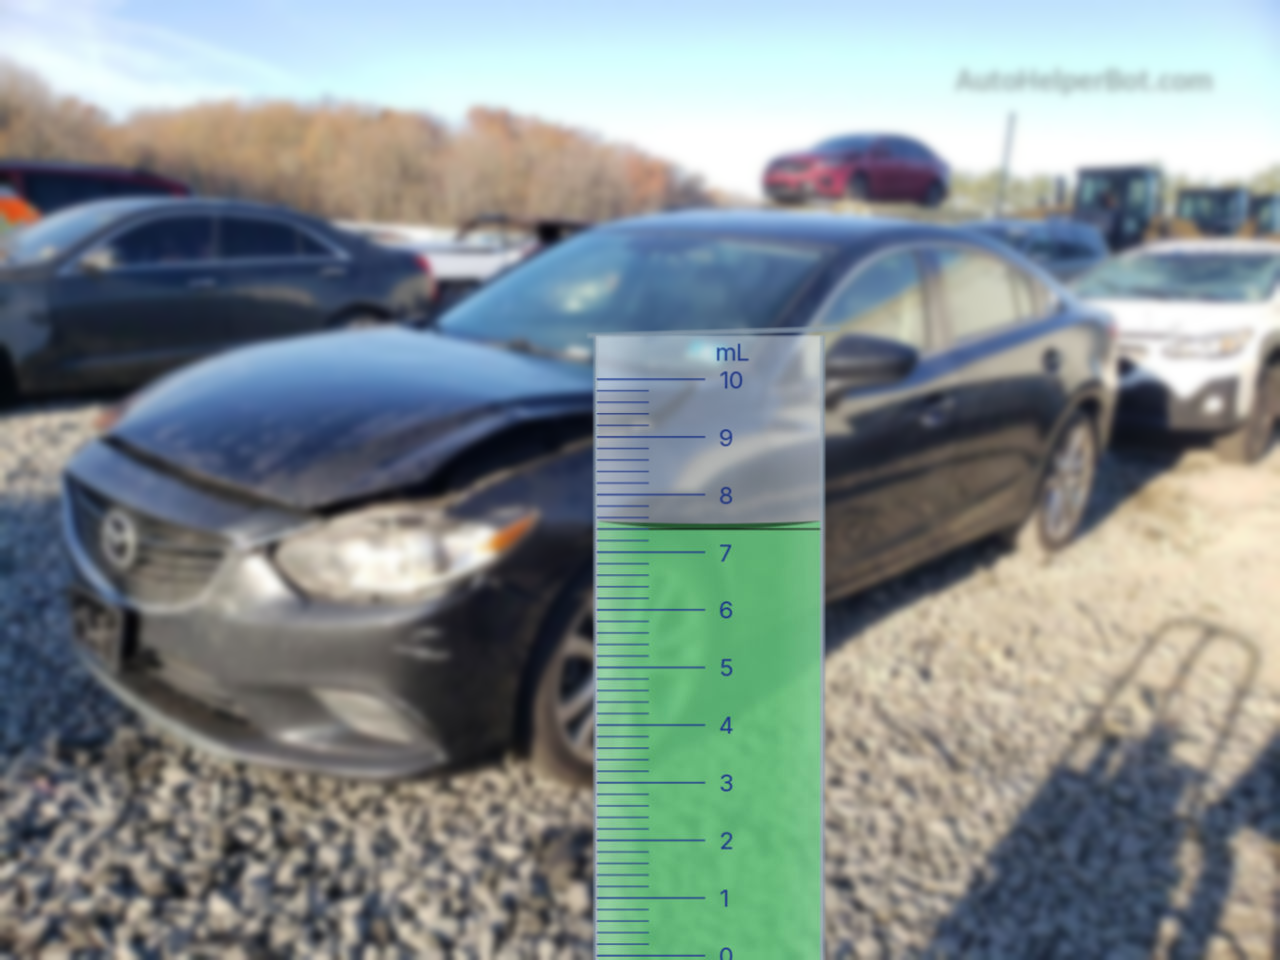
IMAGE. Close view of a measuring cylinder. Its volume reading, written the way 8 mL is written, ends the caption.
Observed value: 7.4 mL
